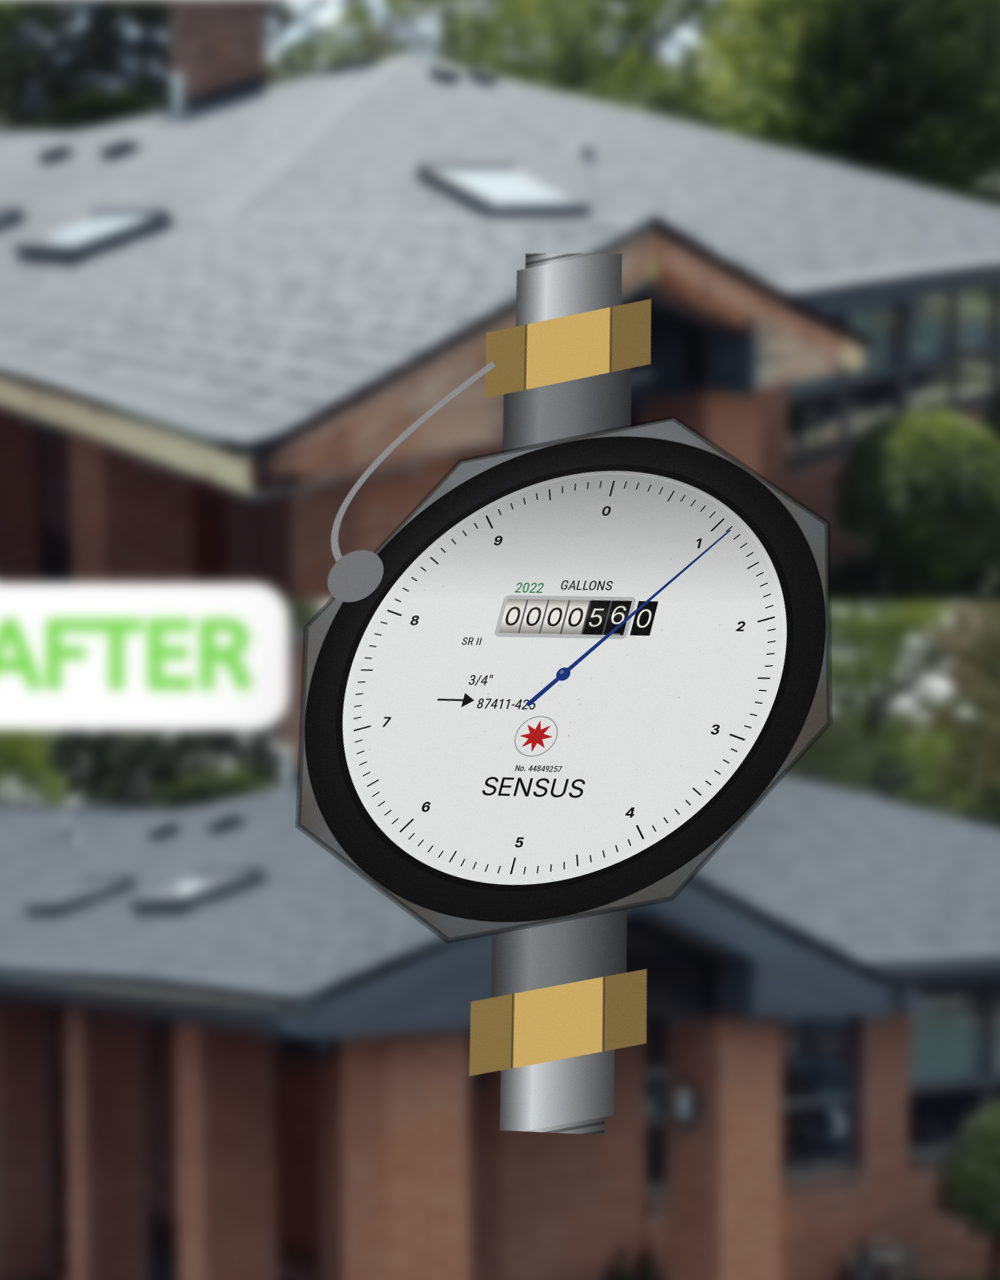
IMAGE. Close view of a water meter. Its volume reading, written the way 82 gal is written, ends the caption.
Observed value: 561.1 gal
